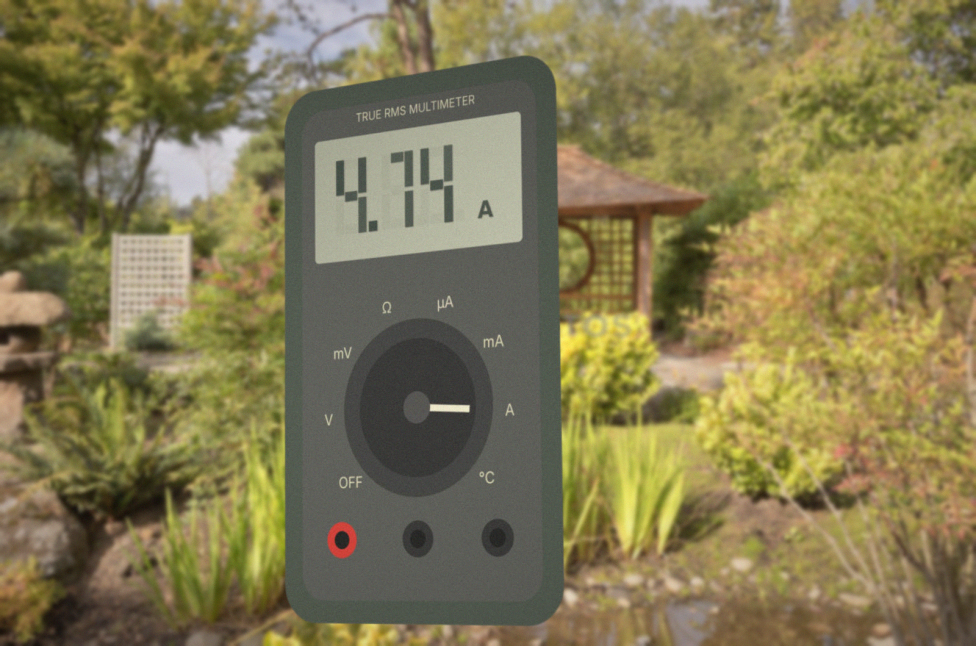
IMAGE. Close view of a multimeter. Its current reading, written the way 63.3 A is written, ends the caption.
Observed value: 4.74 A
